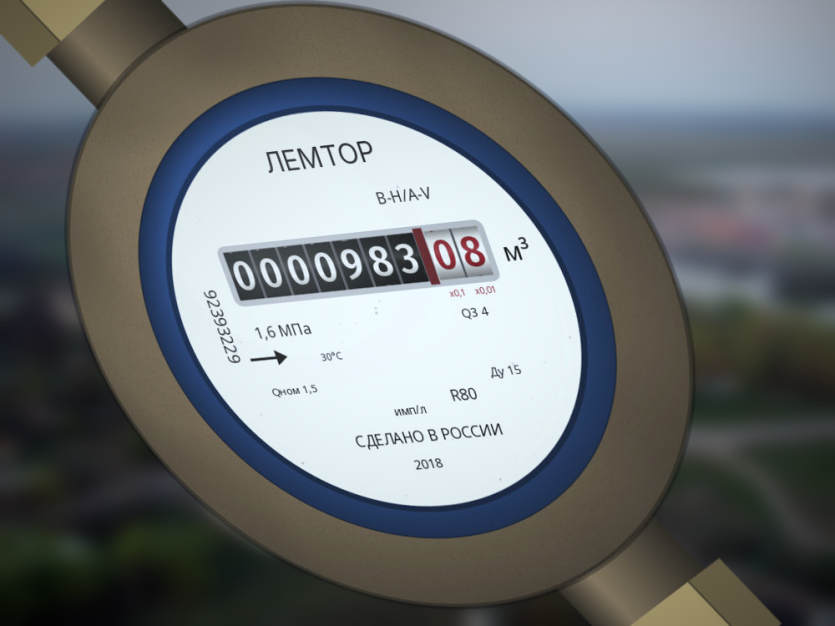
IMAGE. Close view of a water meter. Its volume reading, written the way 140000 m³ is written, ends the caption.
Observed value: 983.08 m³
